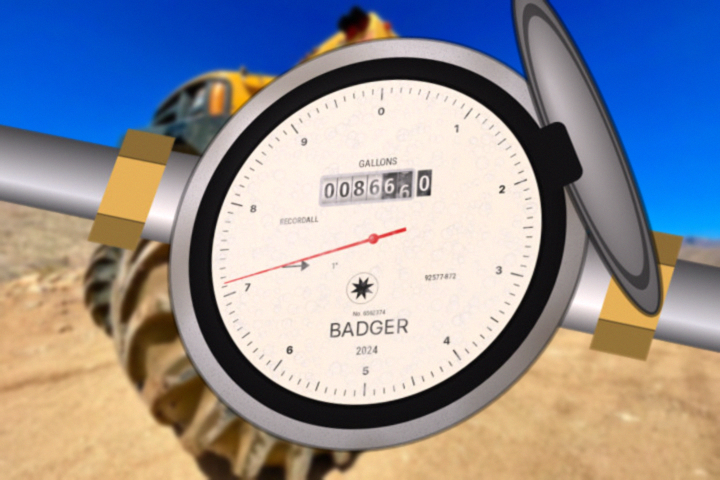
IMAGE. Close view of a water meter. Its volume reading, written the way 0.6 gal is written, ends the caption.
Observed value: 86657.1 gal
